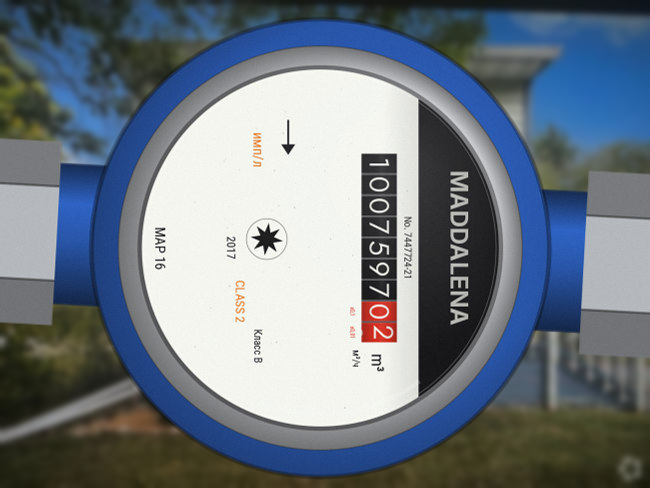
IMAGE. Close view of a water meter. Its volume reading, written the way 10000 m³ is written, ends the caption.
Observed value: 1007597.02 m³
